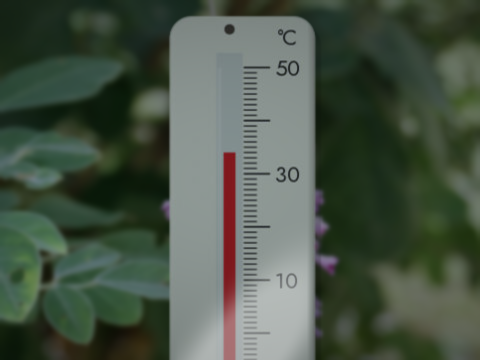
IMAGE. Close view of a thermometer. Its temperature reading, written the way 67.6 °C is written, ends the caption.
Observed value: 34 °C
